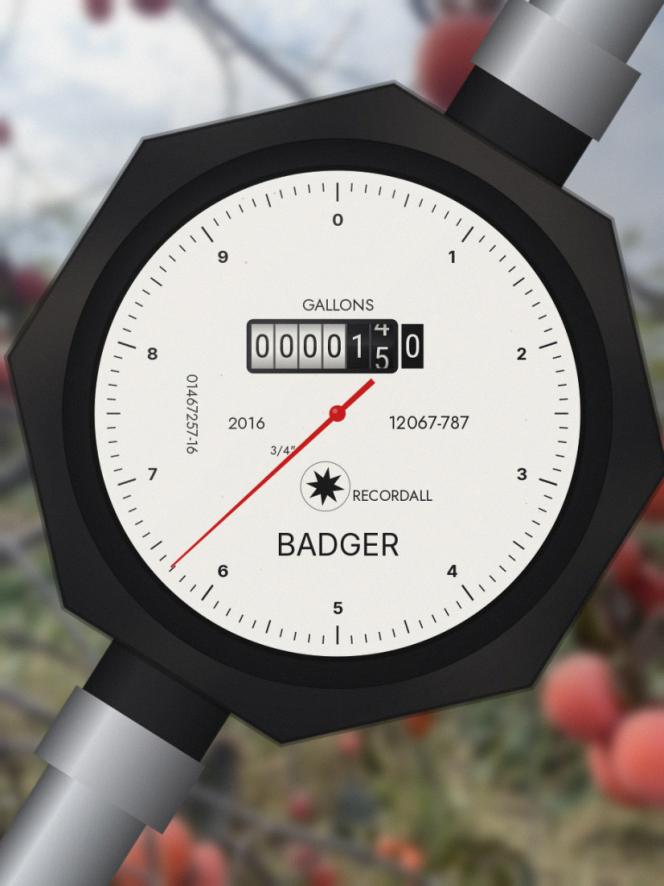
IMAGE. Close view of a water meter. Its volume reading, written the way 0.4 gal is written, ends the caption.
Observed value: 146.3 gal
